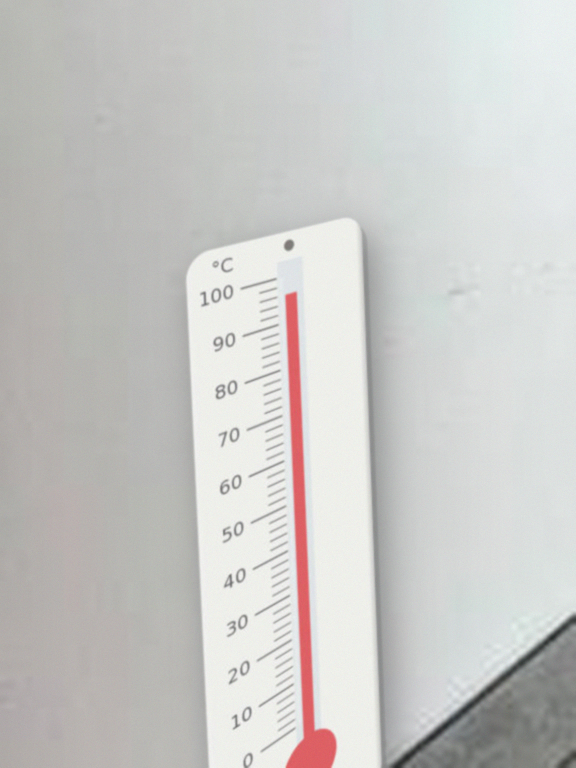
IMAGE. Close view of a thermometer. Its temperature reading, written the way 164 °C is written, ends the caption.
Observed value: 96 °C
